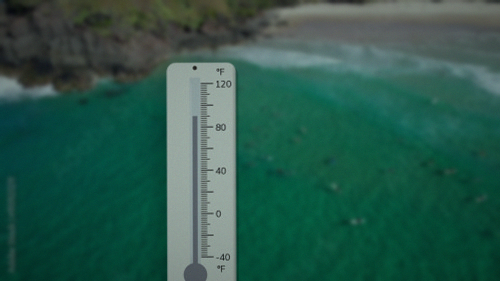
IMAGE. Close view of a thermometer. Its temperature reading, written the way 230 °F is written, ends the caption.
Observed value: 90 °F
